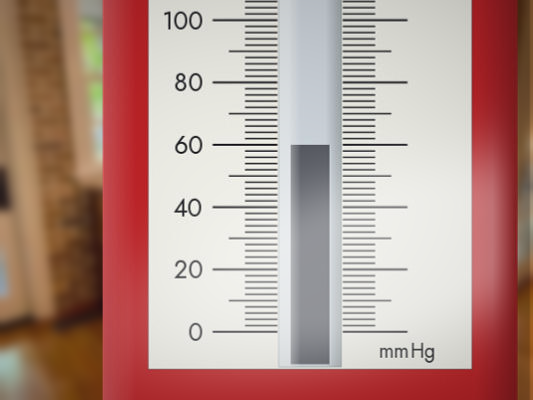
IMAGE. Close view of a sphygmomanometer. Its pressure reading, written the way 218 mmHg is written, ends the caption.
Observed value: 60 mmHg
